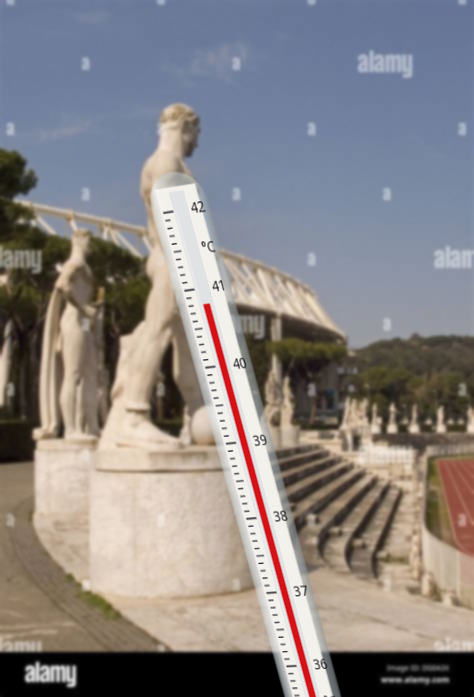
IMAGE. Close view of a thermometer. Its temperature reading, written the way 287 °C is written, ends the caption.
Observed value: 40.8 °C
